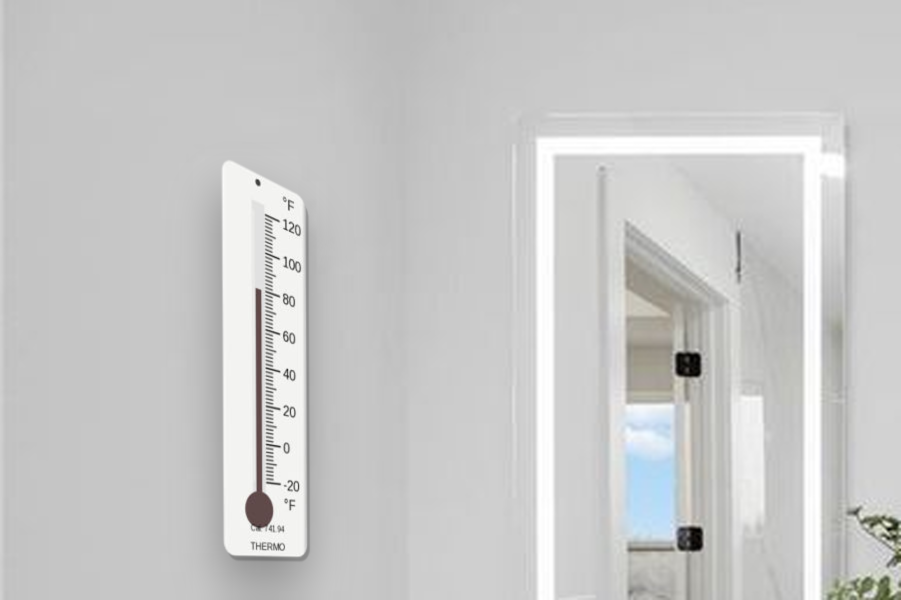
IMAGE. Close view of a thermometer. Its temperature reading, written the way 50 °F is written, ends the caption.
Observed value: 80 °F
